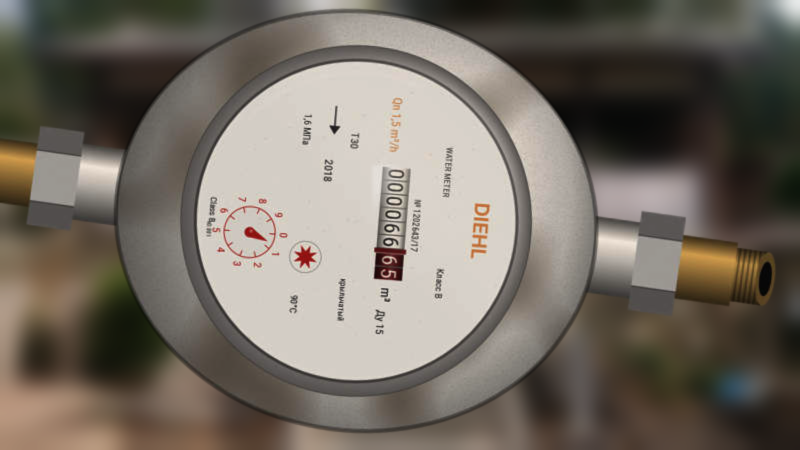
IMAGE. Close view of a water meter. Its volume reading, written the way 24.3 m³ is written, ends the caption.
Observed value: 66.650 m³
